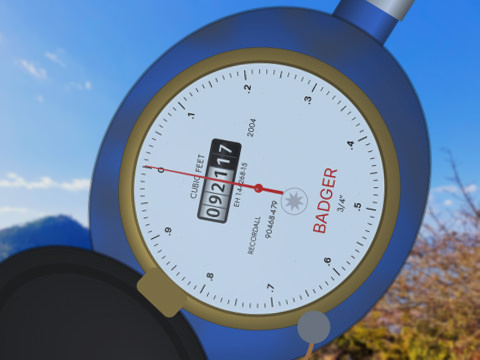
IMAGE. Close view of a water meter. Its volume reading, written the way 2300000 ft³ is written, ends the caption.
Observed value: 92117.00 ft³
